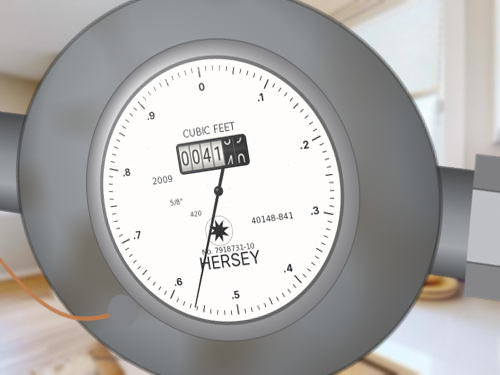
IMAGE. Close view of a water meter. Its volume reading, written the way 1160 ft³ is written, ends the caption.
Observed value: 4139.56 ft³
